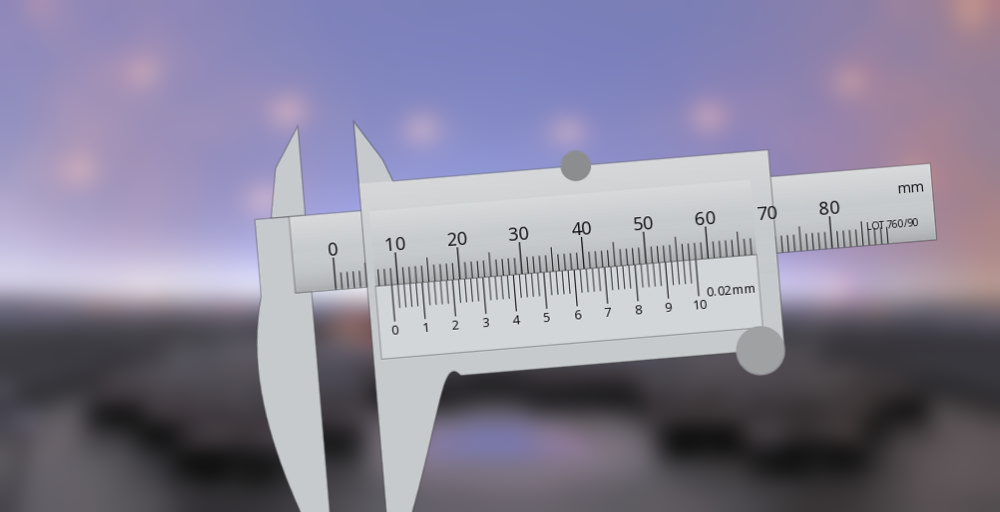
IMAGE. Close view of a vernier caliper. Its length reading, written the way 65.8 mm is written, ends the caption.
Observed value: 9.0 mm
